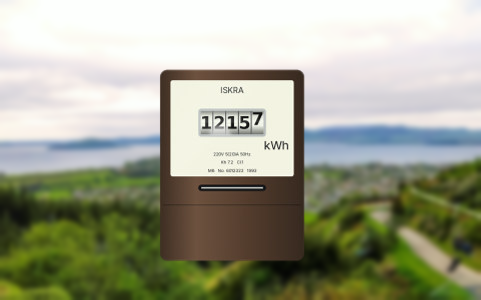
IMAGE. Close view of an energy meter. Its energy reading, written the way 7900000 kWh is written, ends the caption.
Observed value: 12157 kWh
